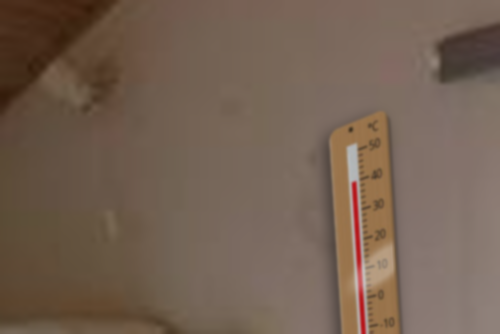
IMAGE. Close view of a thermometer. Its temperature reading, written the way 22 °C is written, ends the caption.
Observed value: 40 °C
